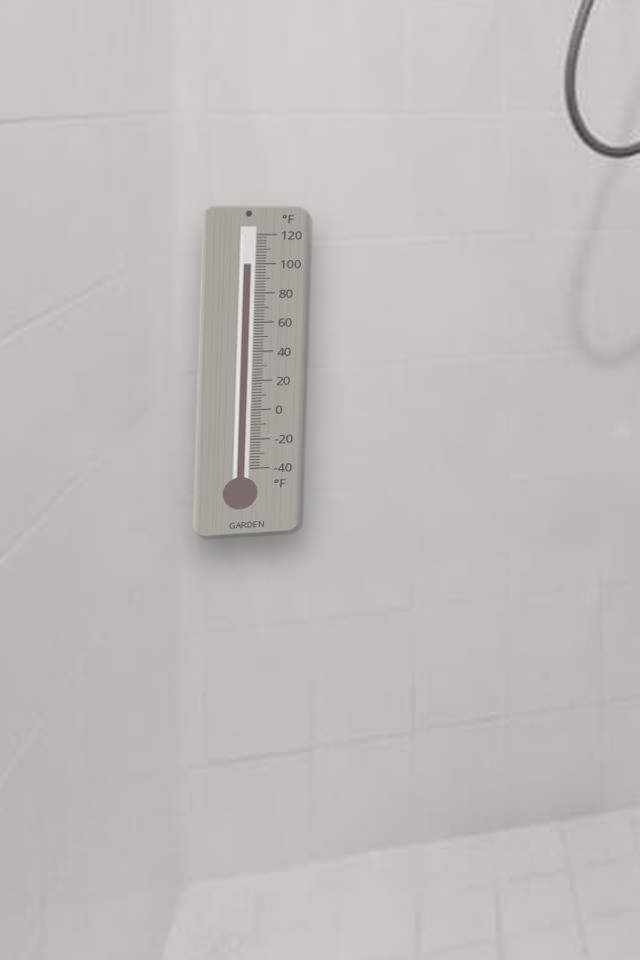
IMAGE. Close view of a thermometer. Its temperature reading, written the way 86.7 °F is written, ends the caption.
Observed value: 100 °F
